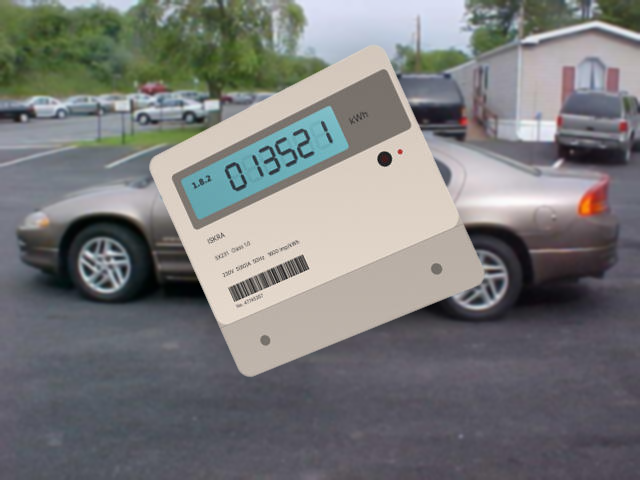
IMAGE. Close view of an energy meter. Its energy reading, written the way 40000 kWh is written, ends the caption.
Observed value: 13521 kWh
